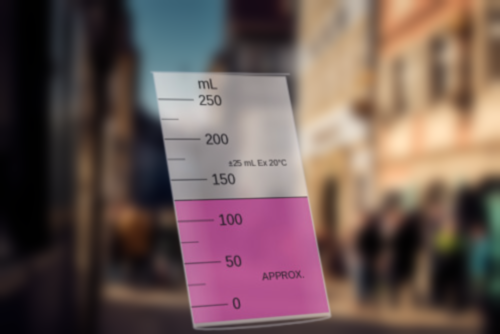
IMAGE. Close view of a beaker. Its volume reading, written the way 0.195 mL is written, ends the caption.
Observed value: 125 mL
